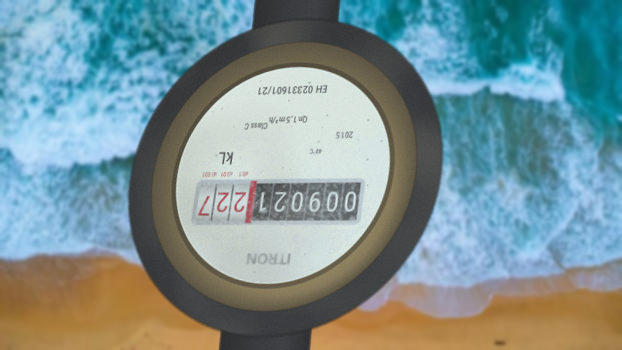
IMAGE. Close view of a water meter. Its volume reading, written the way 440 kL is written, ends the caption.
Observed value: 9021.227 kL
